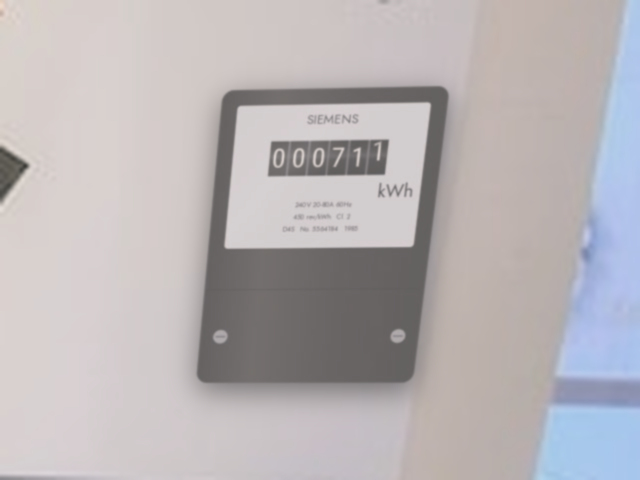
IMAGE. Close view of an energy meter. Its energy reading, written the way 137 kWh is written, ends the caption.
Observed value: 711 kWh
